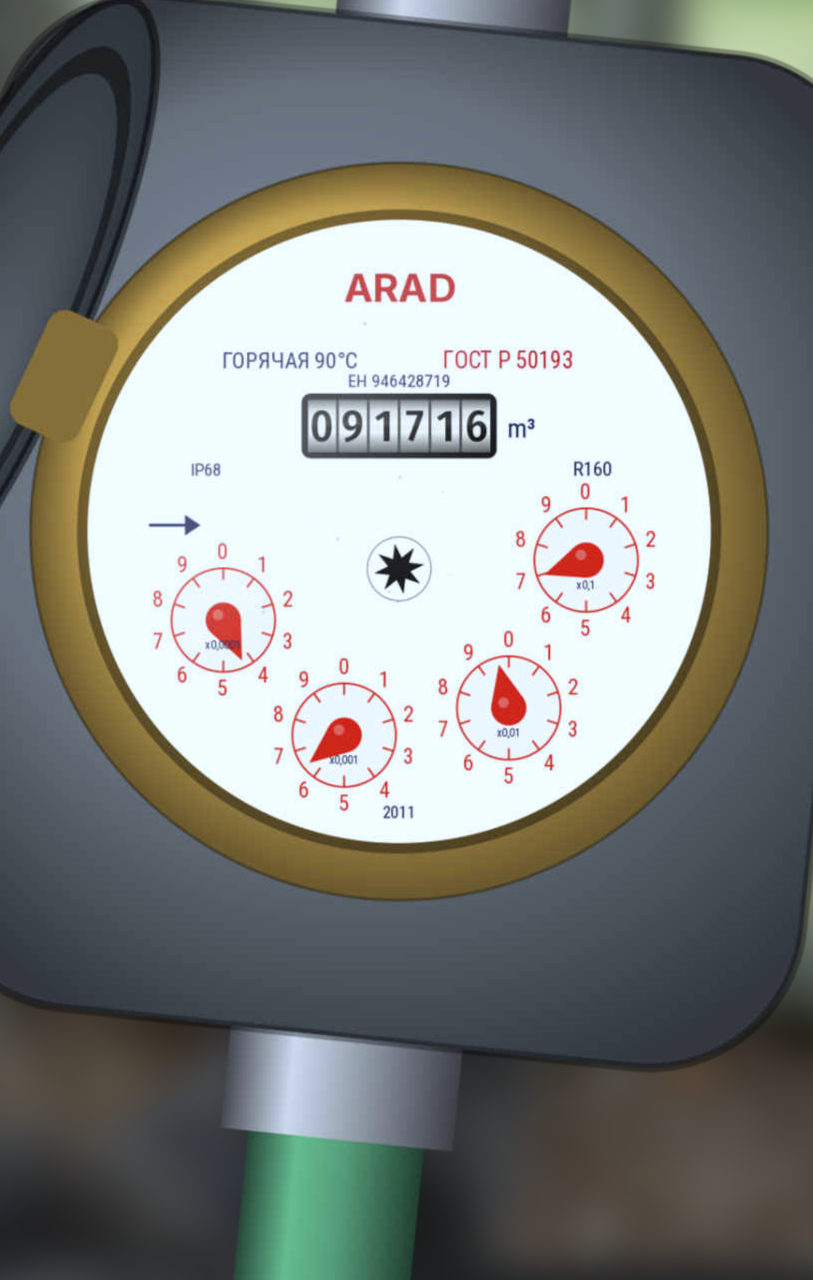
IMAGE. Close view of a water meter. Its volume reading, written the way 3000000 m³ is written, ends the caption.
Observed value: 91716.6964 m³
